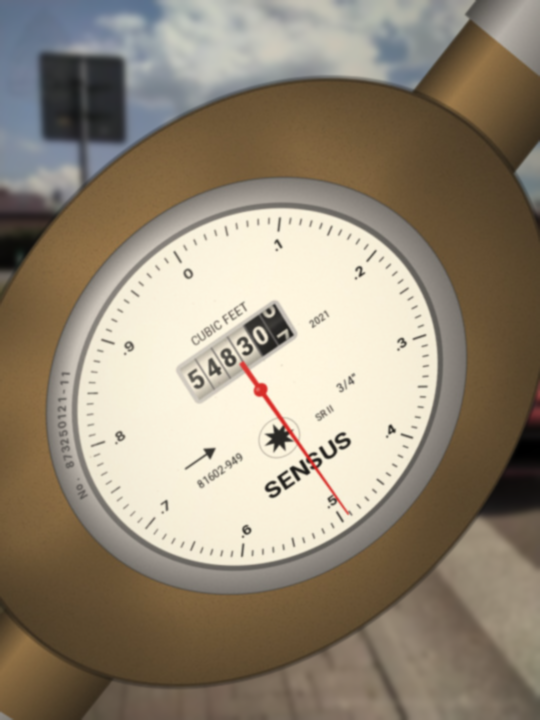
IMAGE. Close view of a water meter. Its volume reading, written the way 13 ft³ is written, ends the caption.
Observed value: 548306.49 ft³
